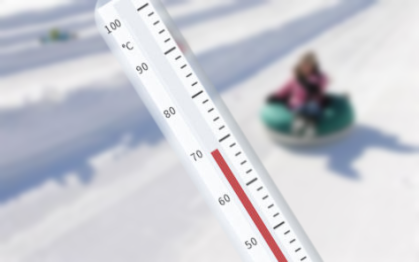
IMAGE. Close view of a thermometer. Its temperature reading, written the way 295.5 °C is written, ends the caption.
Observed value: 69 °C
